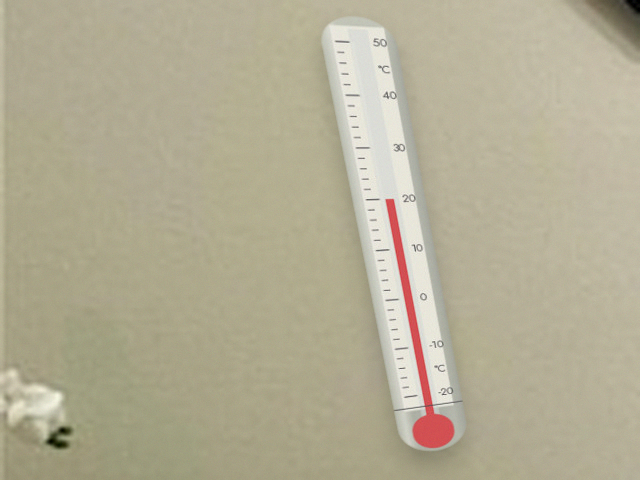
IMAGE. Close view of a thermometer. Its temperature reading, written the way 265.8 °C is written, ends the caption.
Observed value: 20 °C
